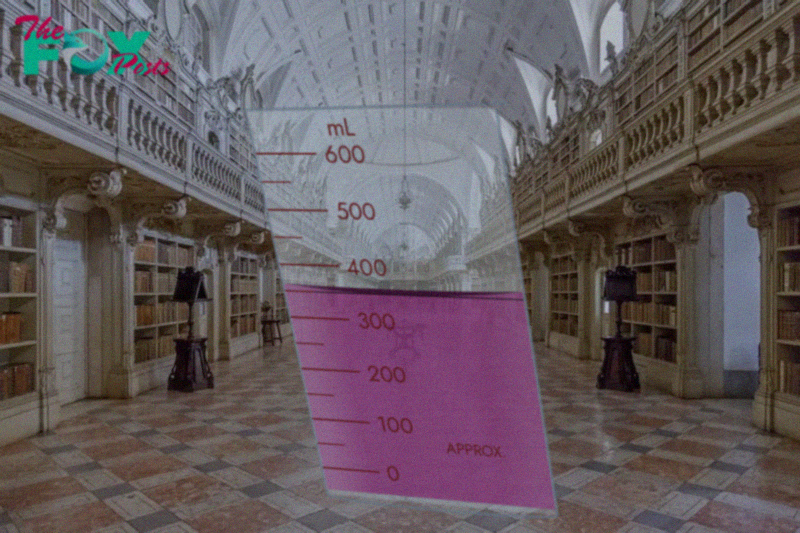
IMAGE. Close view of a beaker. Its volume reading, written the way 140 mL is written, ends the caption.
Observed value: 350 mL
